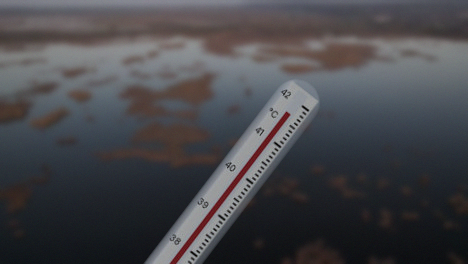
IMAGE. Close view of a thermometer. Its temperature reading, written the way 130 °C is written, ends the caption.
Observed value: 41.7 °C
